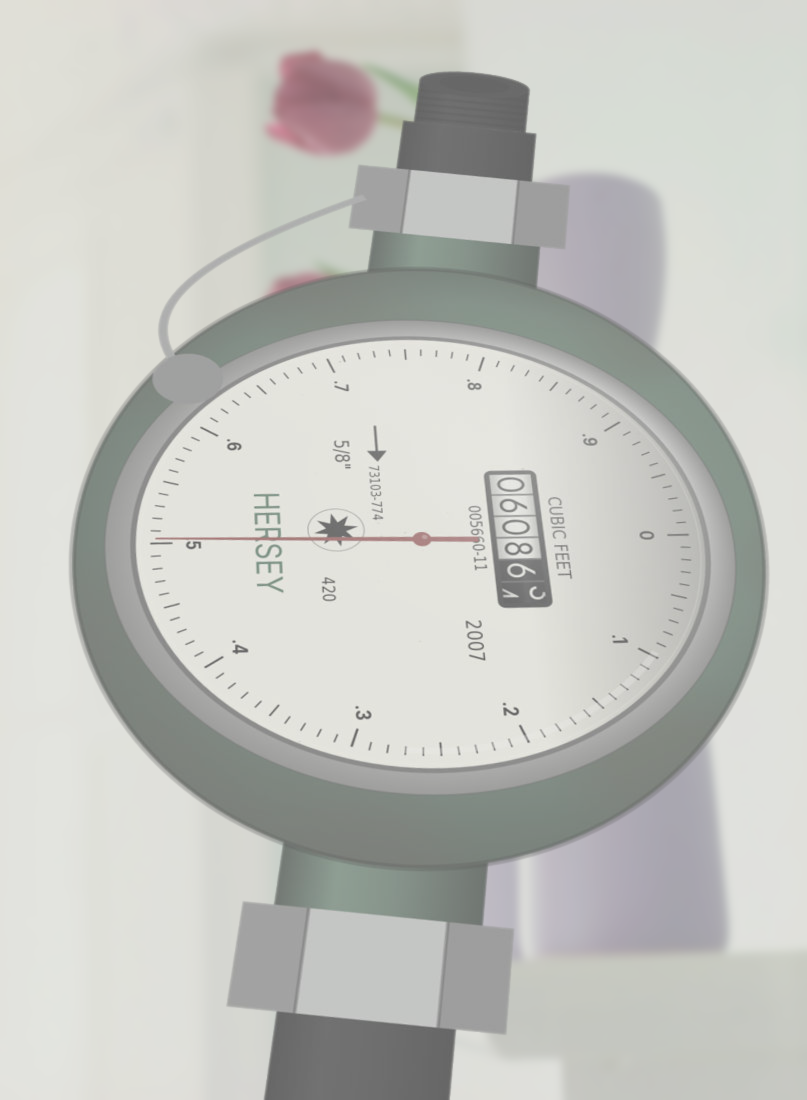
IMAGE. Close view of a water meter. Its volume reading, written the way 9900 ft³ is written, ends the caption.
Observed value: 60863.50 ft³
